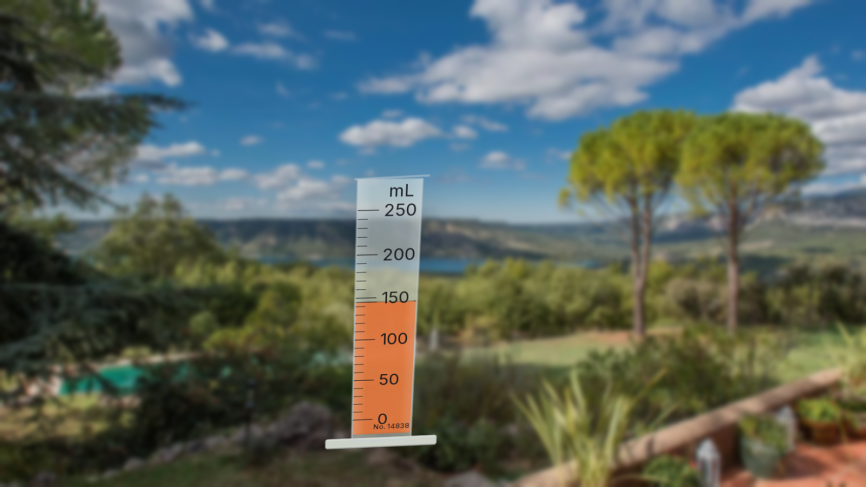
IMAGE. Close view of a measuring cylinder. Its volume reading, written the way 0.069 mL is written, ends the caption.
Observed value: 145 mL
